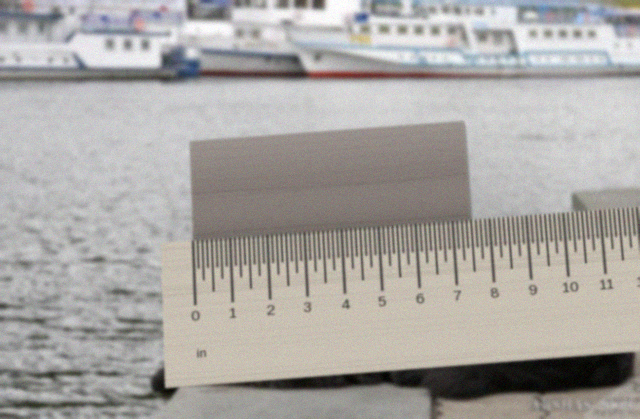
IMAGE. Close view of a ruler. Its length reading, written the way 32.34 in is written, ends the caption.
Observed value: 7.5 in
